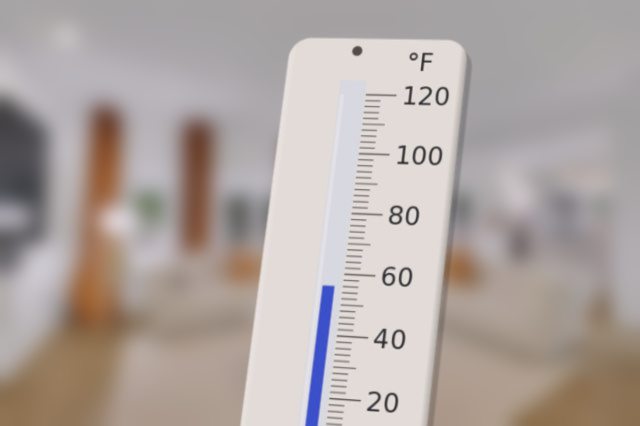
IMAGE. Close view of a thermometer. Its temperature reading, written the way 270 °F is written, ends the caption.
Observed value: 56 °F
